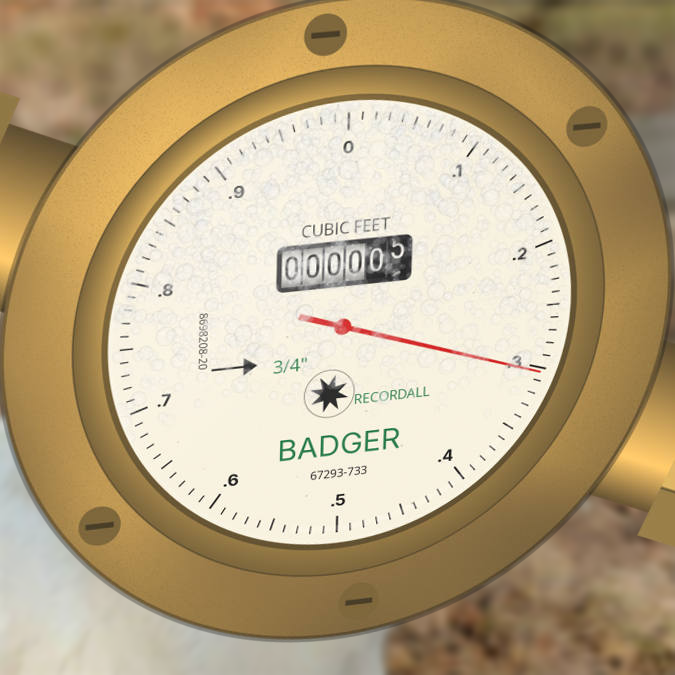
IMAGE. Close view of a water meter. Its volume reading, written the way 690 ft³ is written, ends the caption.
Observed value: 5.30 ft³
